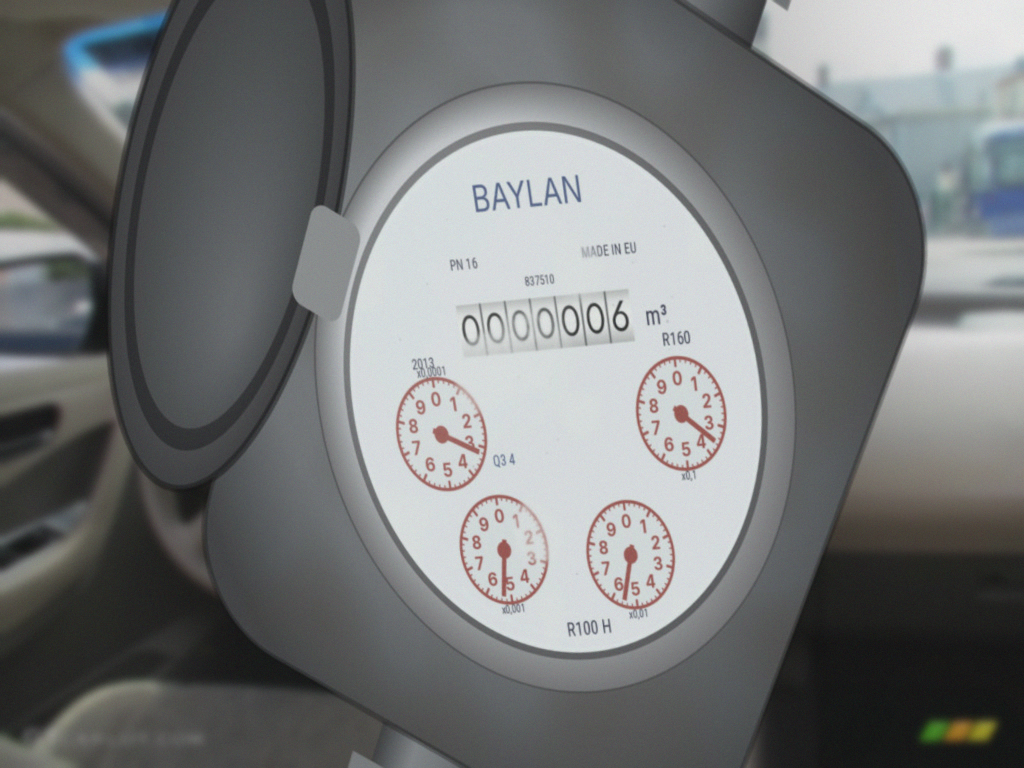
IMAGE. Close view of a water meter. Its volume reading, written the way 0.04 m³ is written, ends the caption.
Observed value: 6.3553 m³
